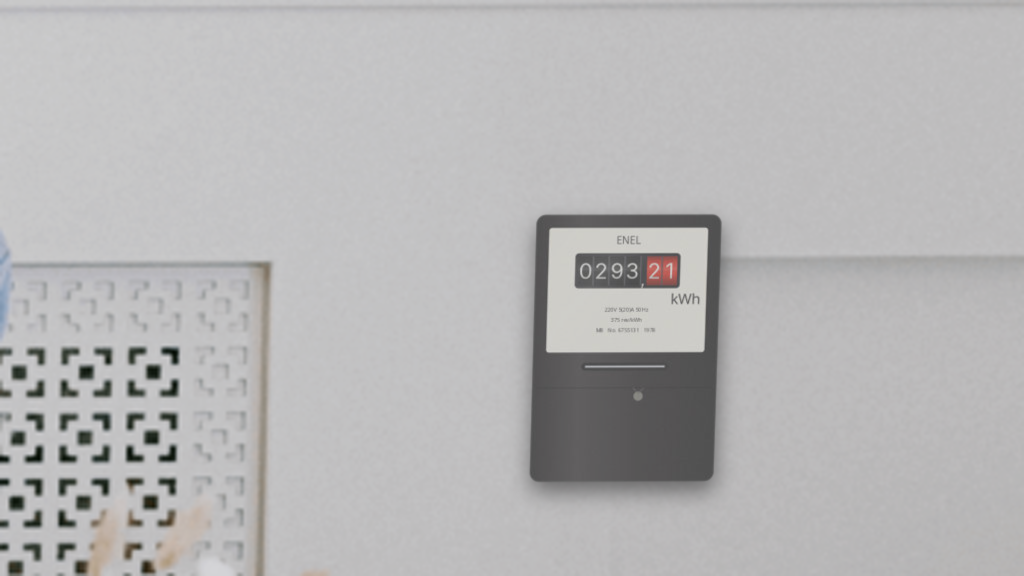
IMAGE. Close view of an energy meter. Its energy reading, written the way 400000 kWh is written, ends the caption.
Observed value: 293.21 kWh
